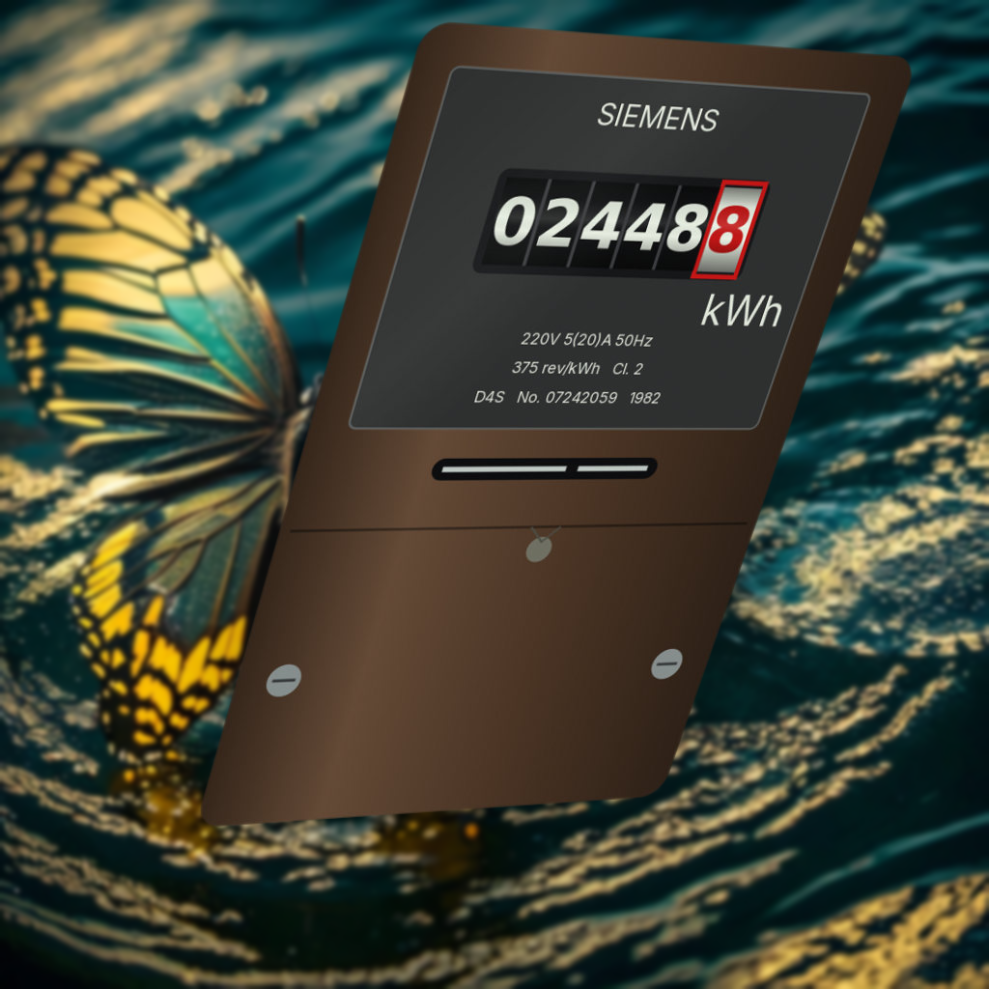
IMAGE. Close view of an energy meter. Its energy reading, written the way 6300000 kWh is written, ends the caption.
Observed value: 2448.8 kWh
